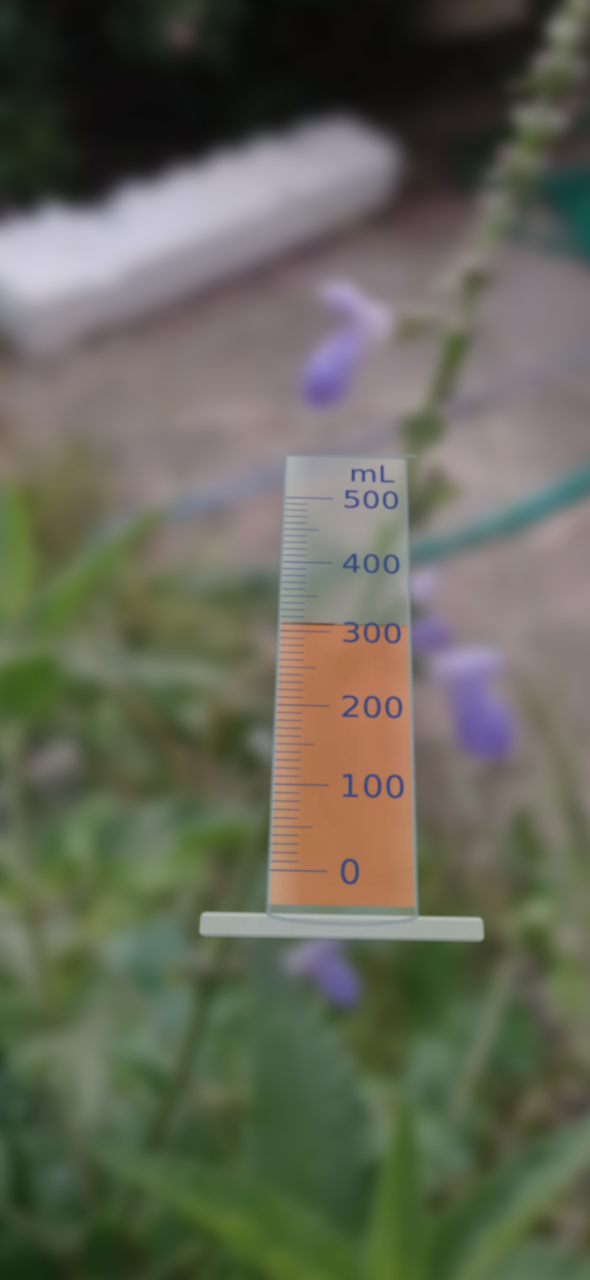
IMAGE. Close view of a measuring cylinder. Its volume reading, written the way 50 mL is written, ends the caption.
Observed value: 310 mL
